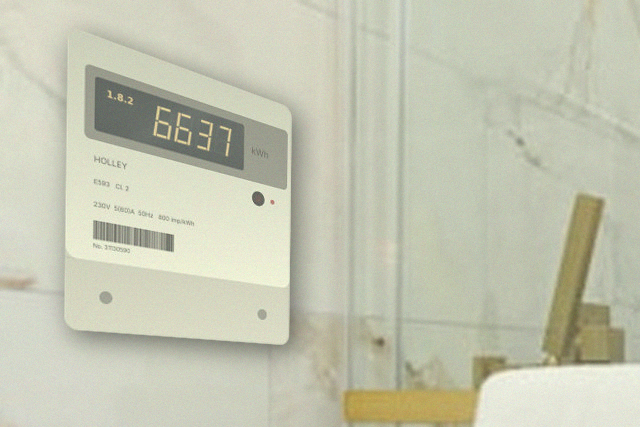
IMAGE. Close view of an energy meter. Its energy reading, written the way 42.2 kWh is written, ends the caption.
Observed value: 6637 kWh
